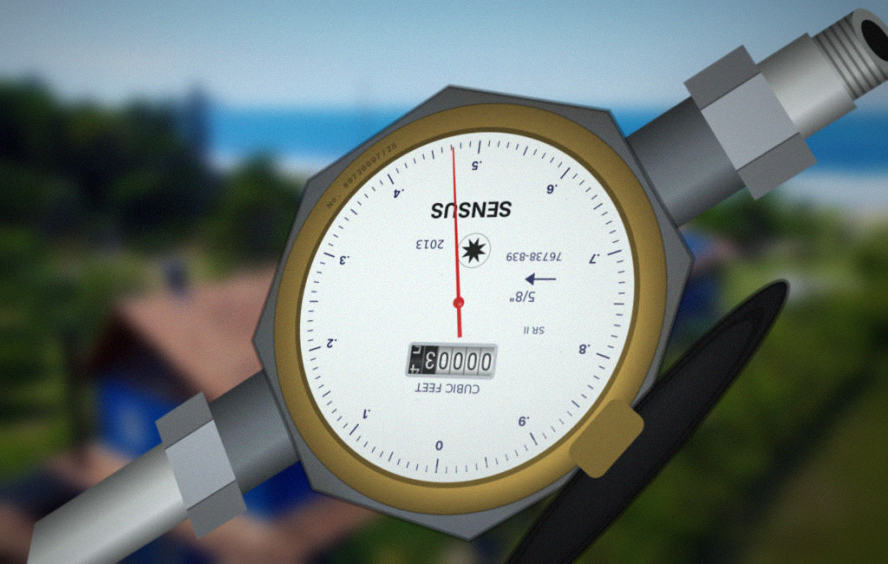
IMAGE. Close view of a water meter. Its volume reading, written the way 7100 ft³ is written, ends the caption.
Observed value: 34.47 ft³
